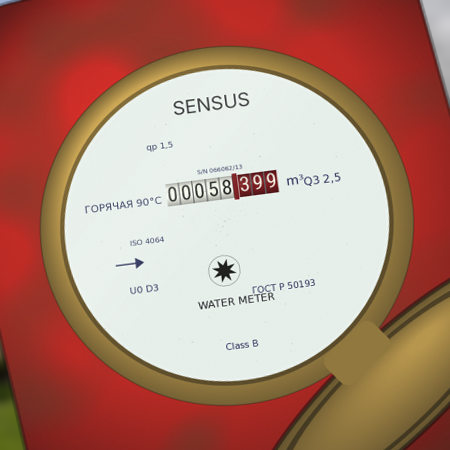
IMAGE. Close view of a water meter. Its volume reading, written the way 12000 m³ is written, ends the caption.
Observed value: 58.399 m³
